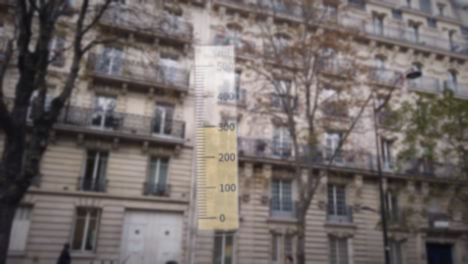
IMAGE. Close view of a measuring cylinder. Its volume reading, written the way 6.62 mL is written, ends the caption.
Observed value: 300 mL
